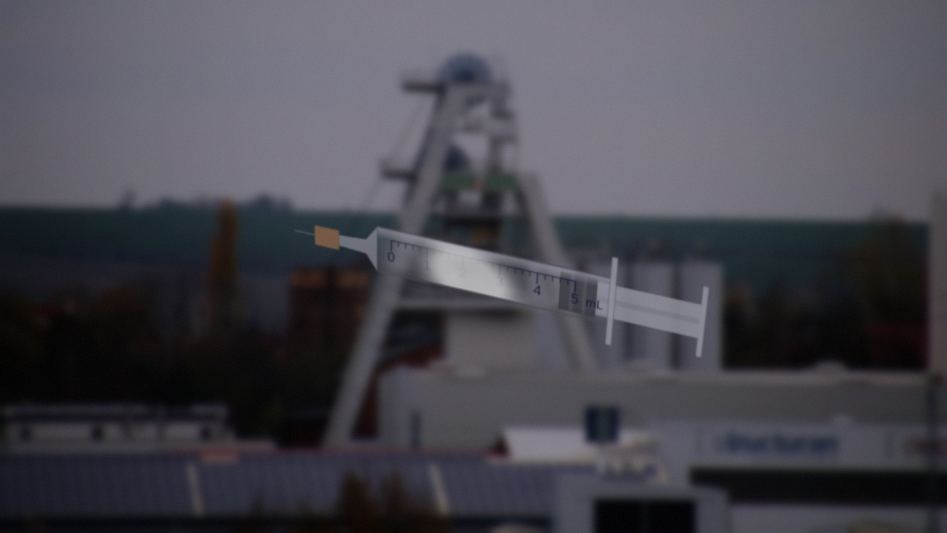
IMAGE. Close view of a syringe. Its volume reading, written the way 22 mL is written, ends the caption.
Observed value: 4.6 mL
